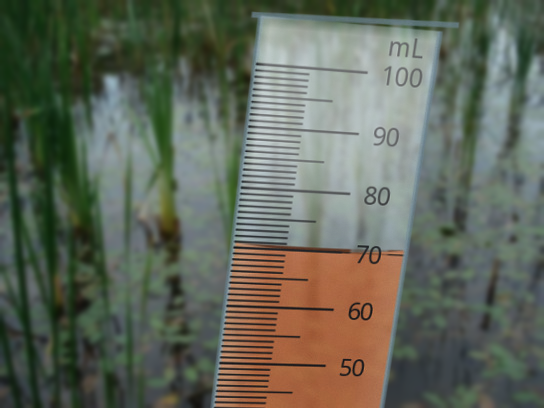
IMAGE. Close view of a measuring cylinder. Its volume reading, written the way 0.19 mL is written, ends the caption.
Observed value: 70 mL
